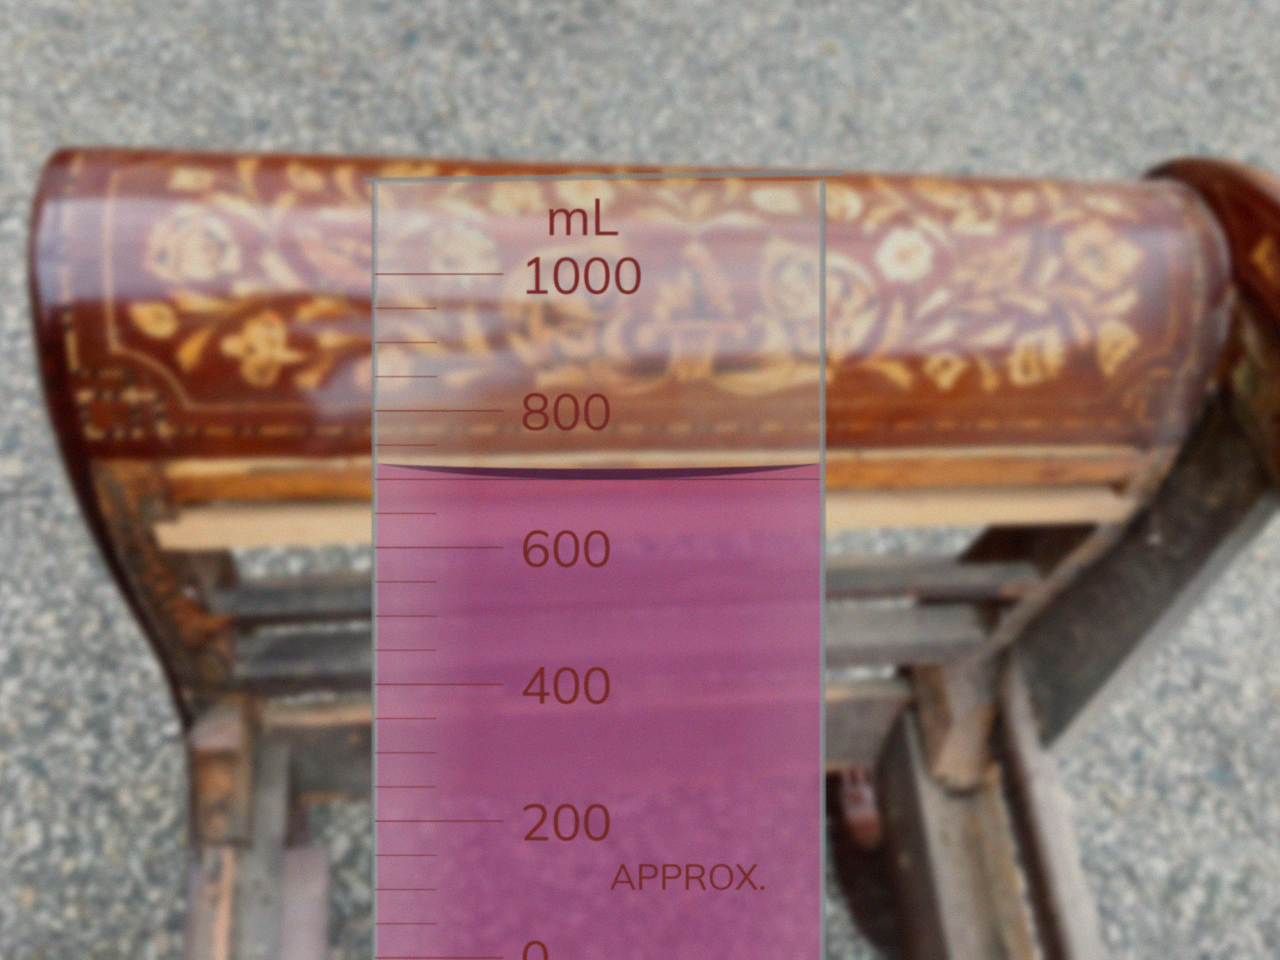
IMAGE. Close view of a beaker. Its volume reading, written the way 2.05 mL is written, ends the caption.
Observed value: 700 mL
